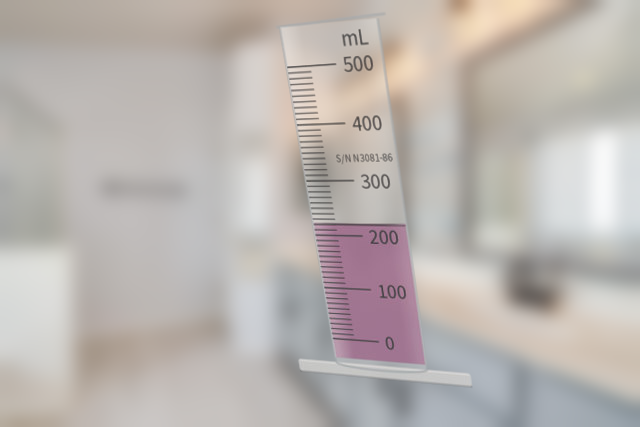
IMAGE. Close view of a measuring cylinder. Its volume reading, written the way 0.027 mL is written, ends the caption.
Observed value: 220 mL
